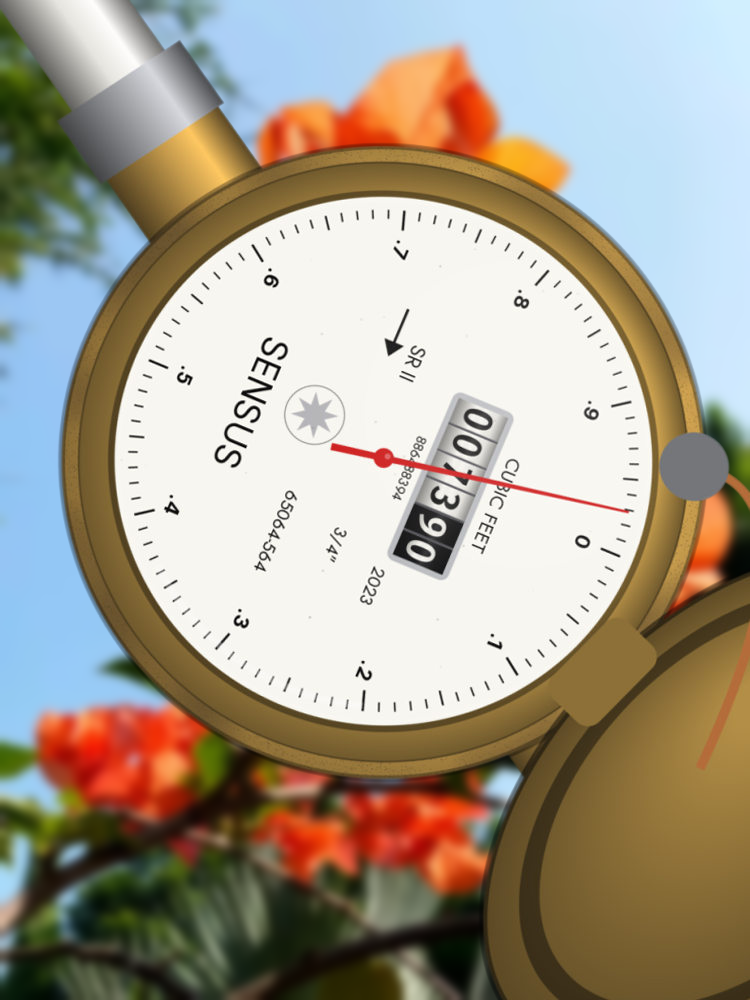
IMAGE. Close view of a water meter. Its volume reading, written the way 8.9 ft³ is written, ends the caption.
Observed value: 7389.97 ft³
